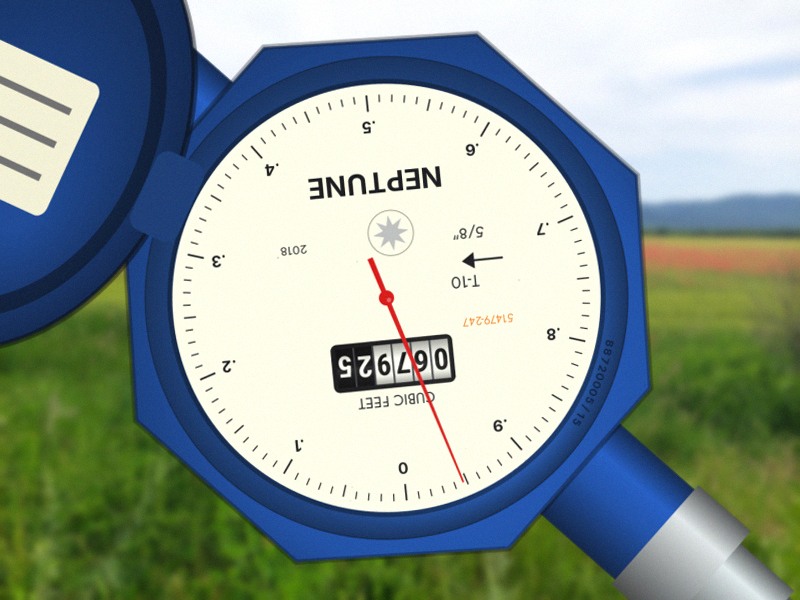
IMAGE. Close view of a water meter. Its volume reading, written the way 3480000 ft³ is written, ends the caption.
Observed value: 67924.95 ft³
